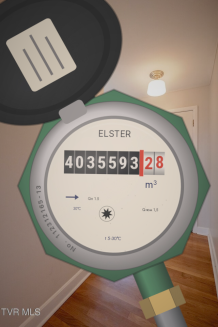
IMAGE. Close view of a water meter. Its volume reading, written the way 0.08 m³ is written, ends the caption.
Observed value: 4035593.28 m³
